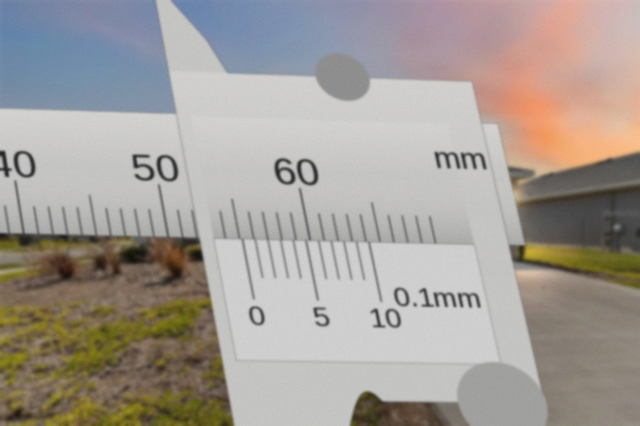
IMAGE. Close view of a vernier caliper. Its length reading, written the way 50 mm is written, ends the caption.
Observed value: 55.2 mm
